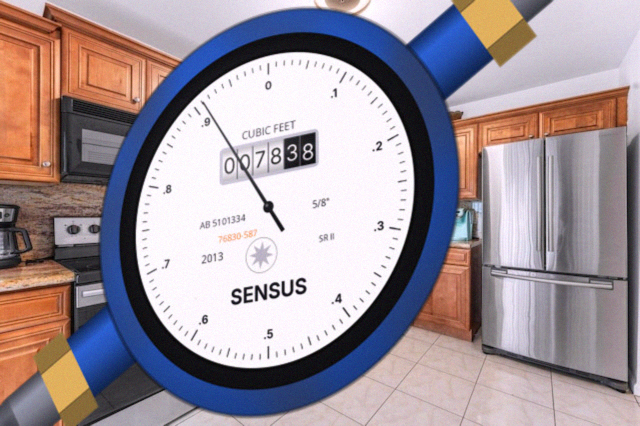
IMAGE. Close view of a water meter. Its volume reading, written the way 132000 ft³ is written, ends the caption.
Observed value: 7837.91 ft³
